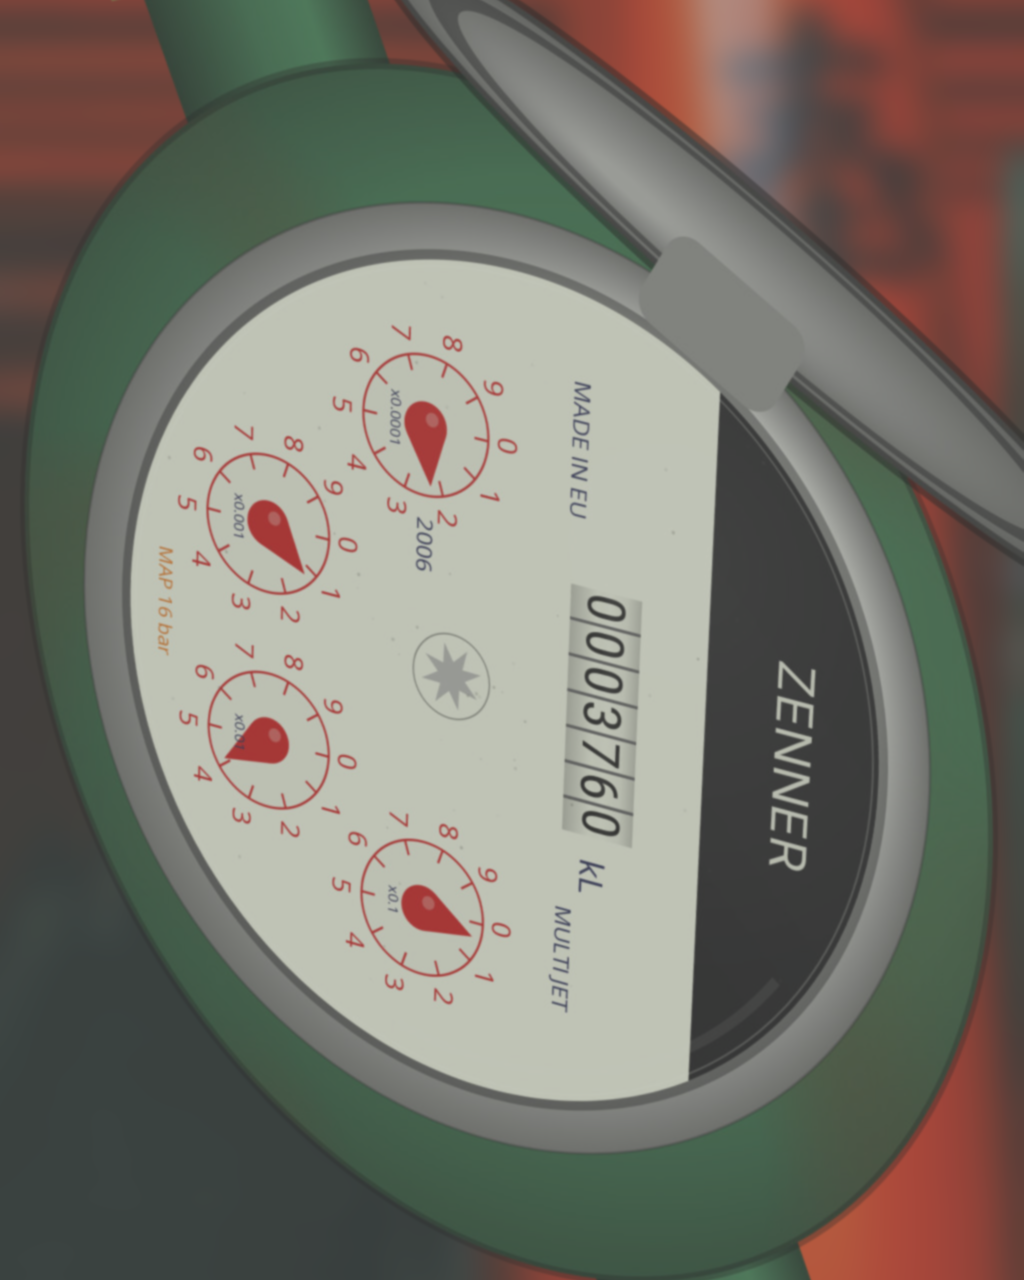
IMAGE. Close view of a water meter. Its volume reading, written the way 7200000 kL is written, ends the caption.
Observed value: 3760.0412 kL
